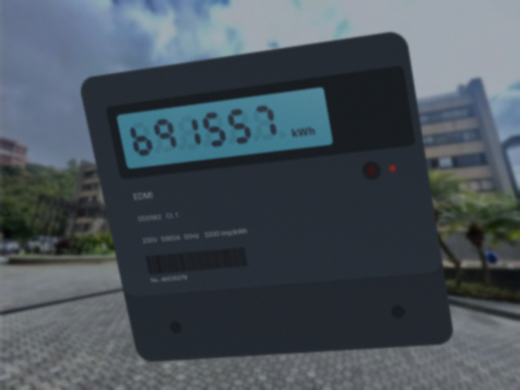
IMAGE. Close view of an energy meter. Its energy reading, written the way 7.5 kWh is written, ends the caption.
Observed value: 691557 kWh
